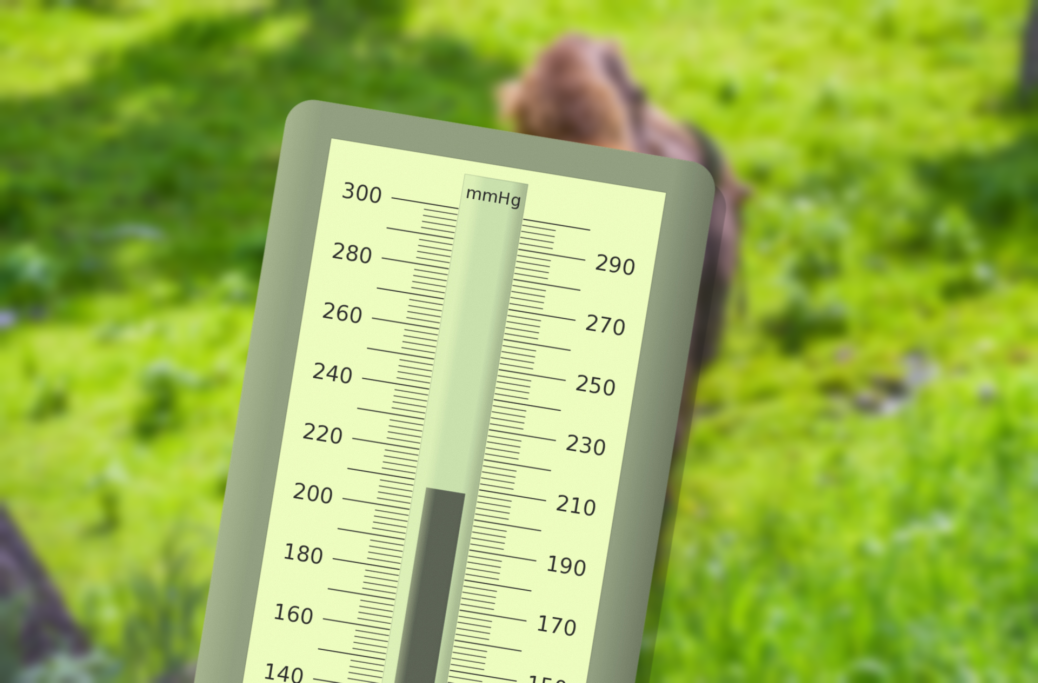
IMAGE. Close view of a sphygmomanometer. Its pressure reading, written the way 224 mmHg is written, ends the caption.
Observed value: 208 mmHg
